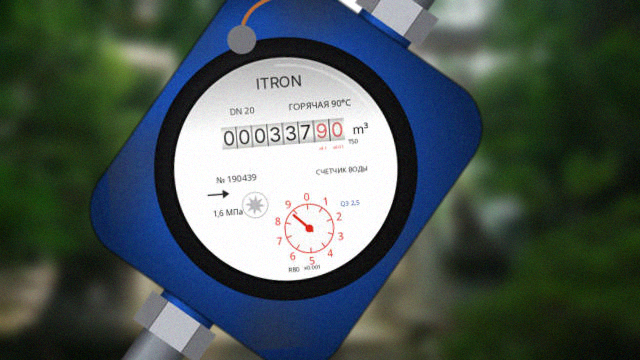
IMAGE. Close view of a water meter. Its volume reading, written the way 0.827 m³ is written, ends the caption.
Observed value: 337.908 m³
